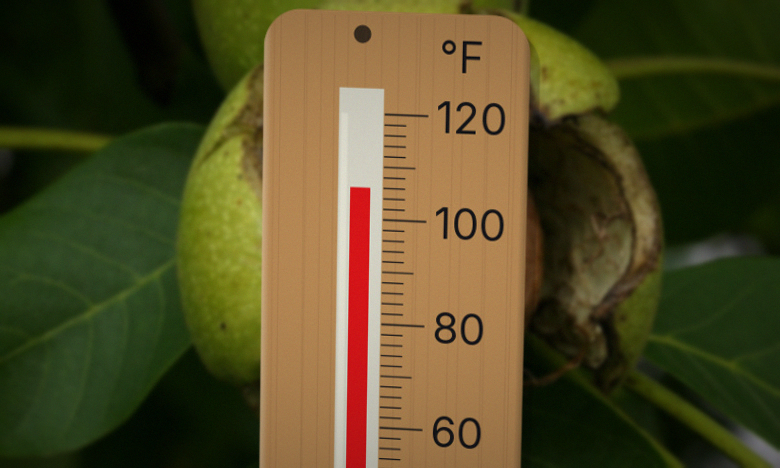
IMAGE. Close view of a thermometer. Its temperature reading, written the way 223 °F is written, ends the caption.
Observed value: 106 °F
